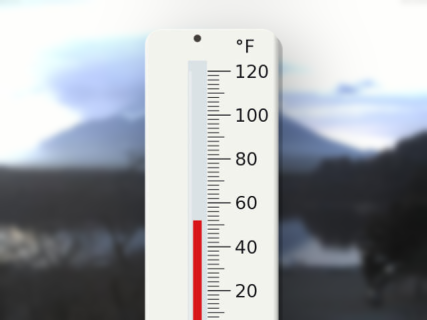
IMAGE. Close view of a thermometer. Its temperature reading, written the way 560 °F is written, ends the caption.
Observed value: 52 °F
